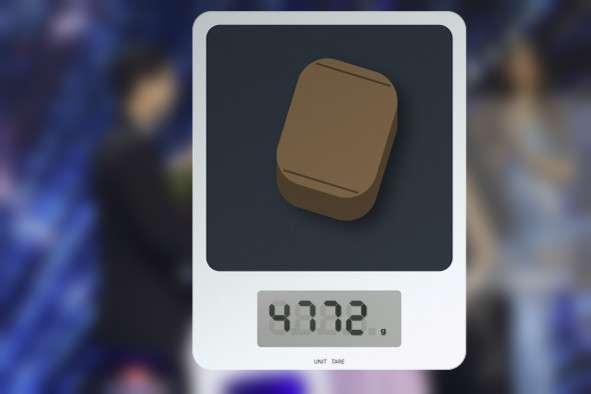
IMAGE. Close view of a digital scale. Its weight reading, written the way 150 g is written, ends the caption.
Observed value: 4772 g
